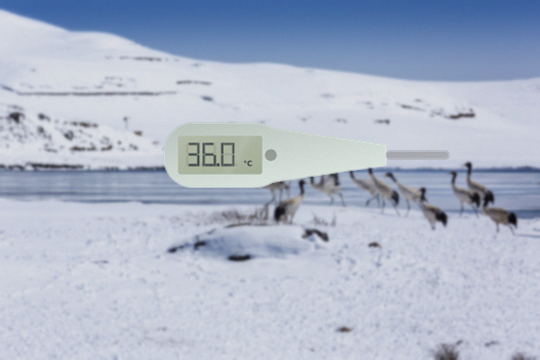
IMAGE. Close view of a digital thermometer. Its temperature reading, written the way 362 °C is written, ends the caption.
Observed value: 36.0 °C
